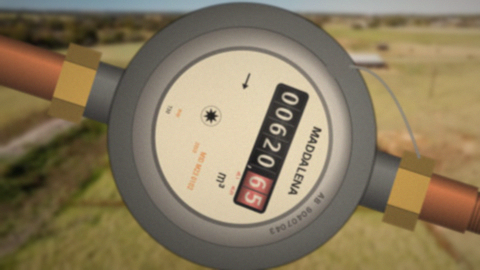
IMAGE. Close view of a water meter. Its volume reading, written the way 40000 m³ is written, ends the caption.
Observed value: 620.65 m³
